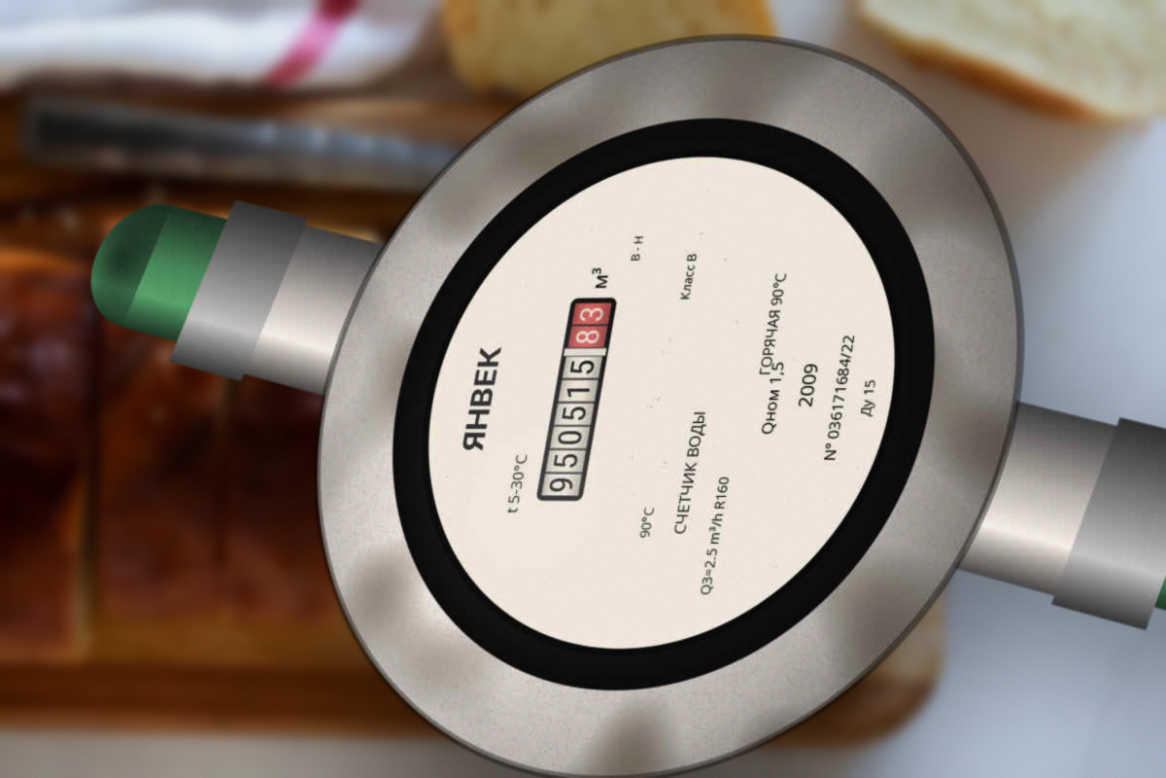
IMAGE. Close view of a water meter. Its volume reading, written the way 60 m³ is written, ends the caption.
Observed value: 950515.83 m³
